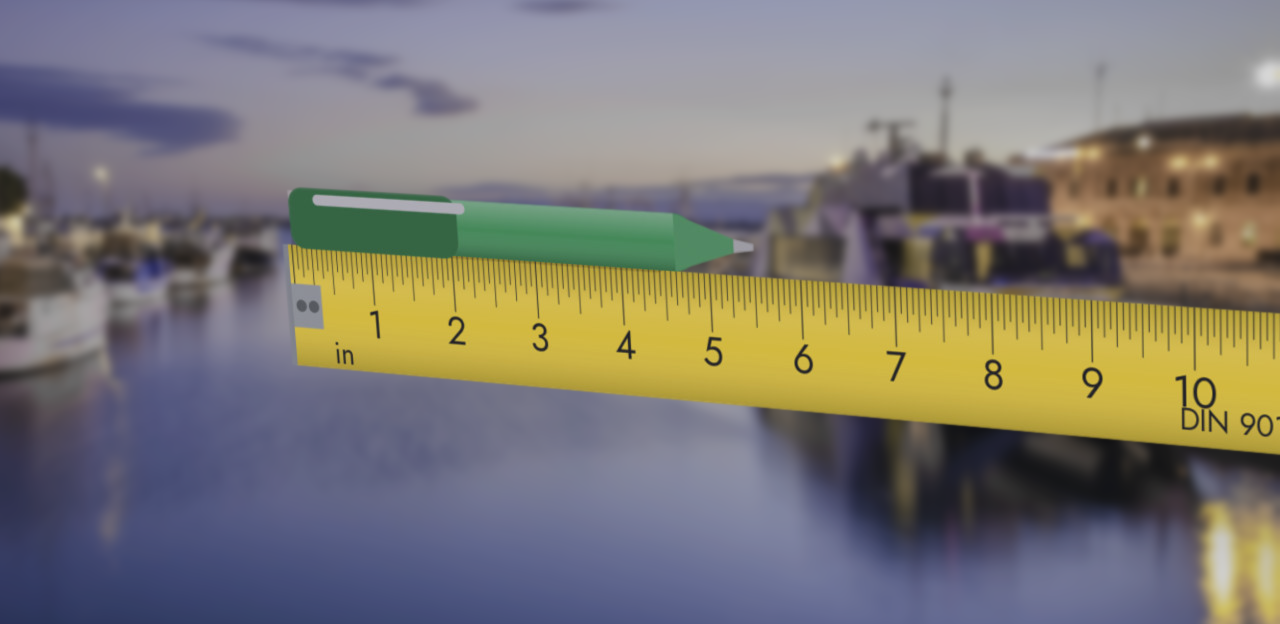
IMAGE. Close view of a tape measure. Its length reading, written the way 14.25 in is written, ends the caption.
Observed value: 5.5 in
